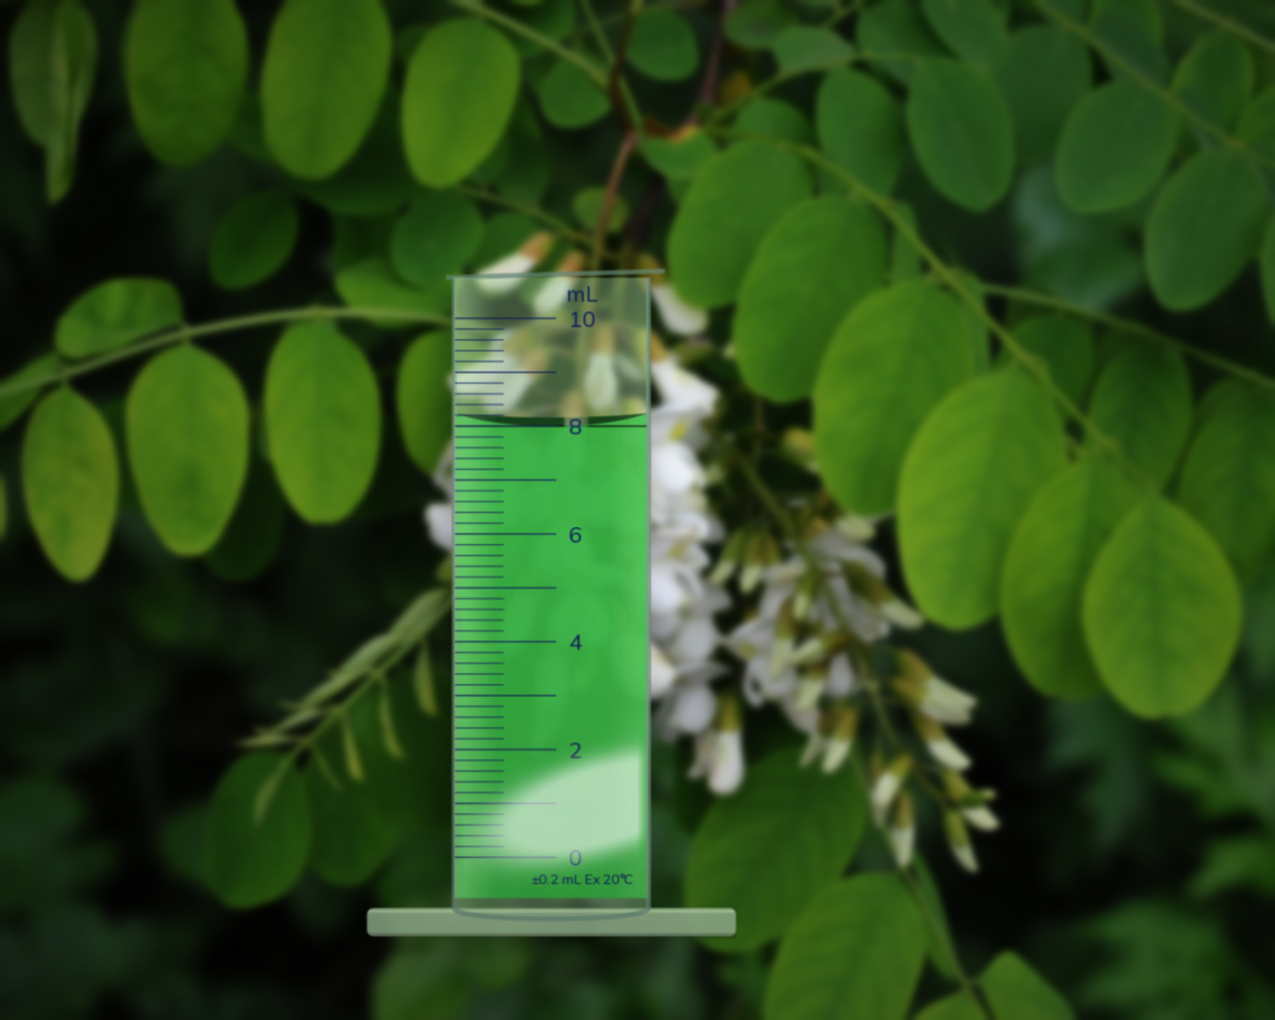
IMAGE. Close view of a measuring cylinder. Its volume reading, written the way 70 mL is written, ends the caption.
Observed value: 8 mL
